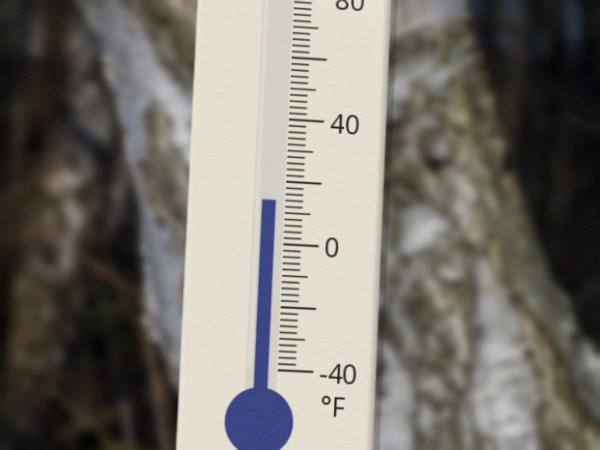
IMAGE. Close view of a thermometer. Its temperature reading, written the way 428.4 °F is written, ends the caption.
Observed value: 14 °F
